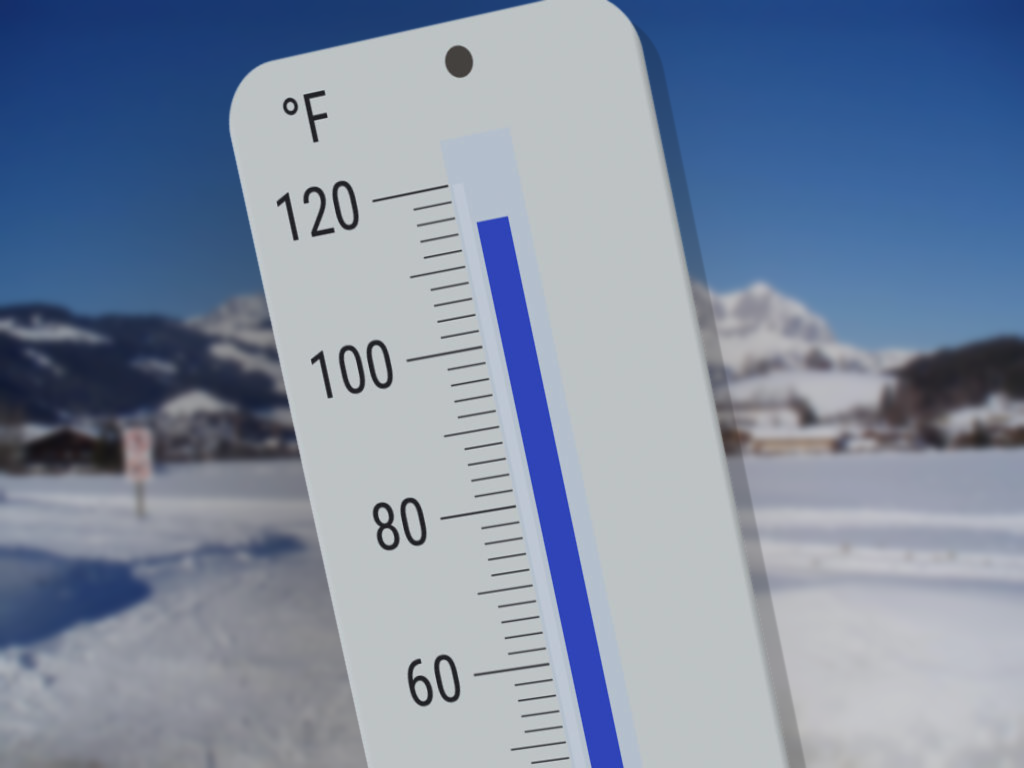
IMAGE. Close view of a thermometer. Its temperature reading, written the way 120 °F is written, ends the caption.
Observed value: 115 °F
